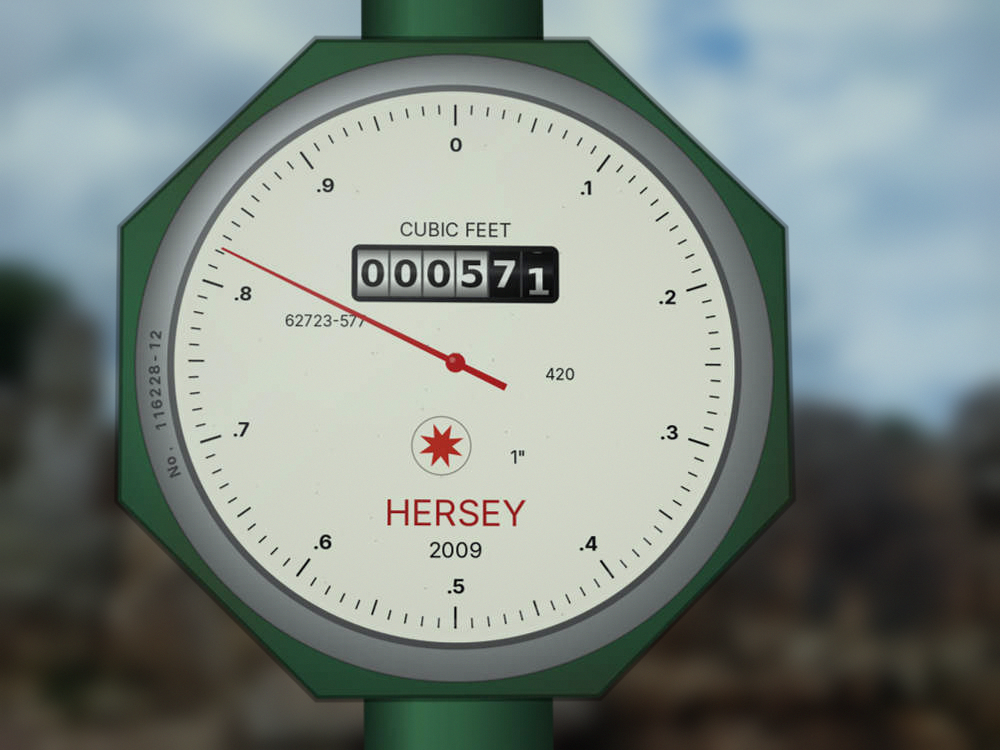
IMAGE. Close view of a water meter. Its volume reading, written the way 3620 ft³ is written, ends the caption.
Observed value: 570.82 ft³
